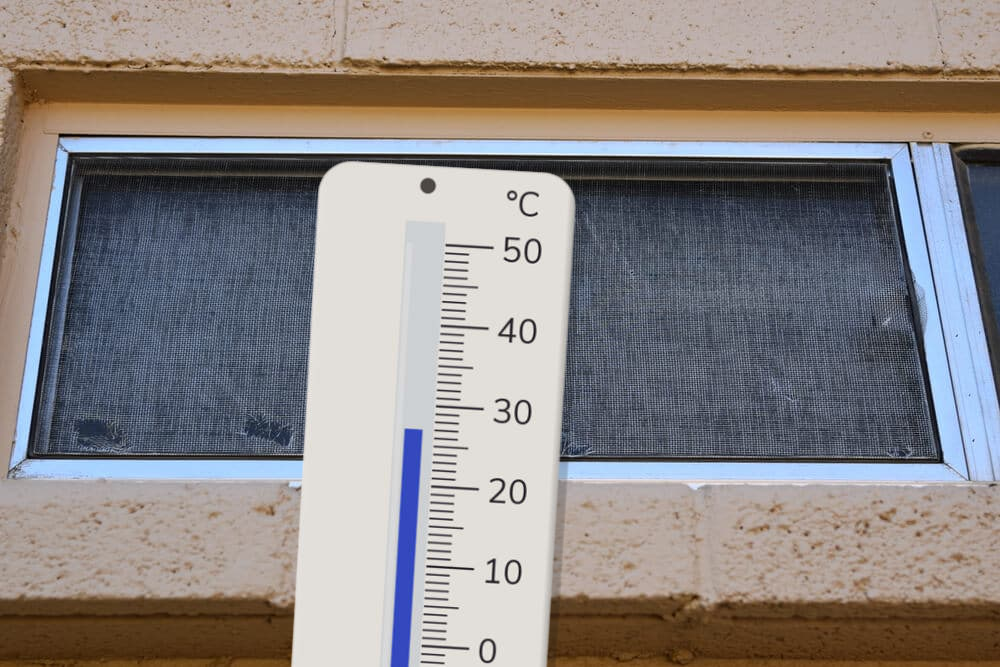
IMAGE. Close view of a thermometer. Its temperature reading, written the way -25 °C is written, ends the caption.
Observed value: 27 °C
